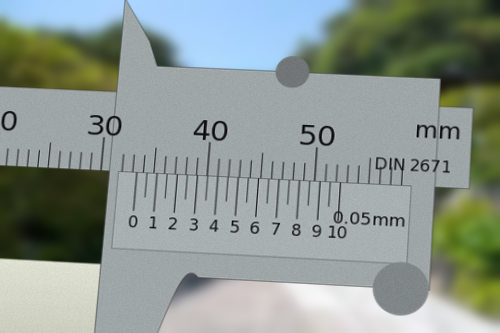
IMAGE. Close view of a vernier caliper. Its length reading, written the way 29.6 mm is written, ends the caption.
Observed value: 33.4 mm
